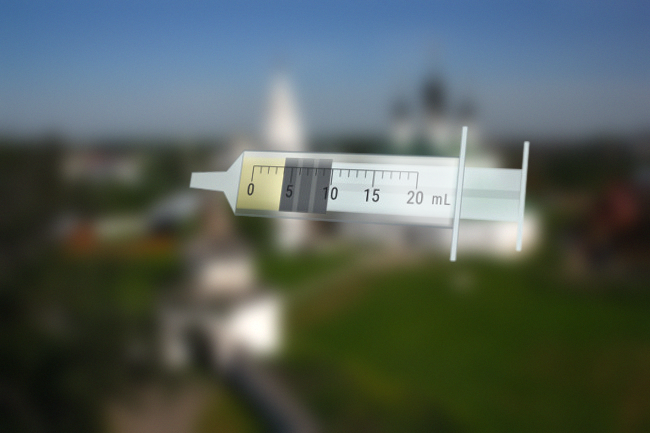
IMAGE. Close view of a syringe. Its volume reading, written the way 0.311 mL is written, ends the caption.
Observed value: 4 mL
